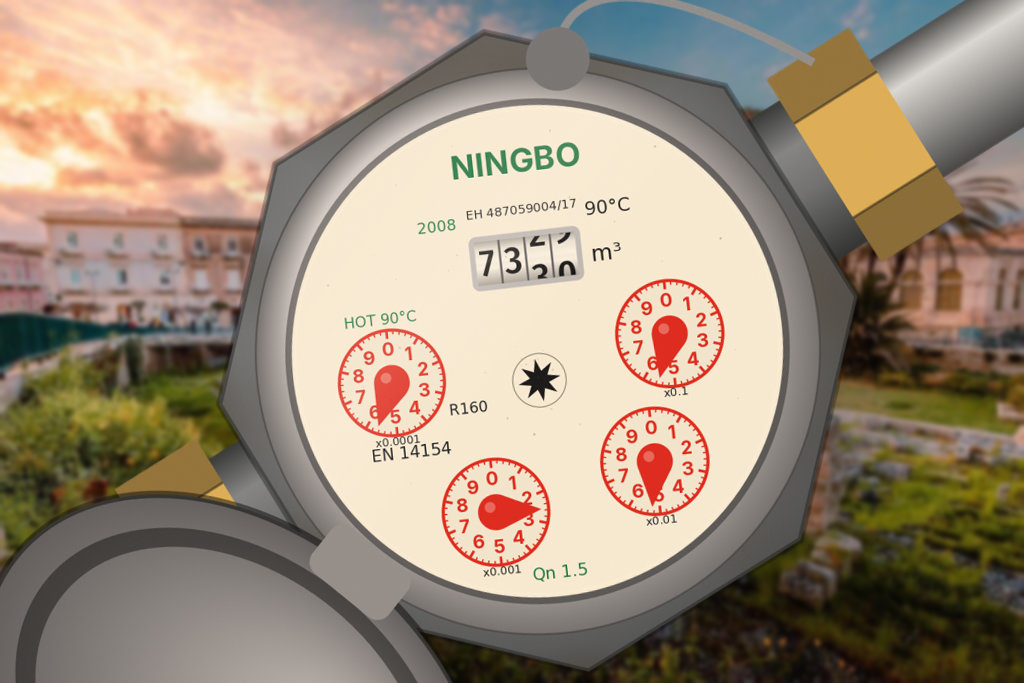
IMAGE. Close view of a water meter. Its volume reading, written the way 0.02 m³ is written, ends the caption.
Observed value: 7329.5525 m³
